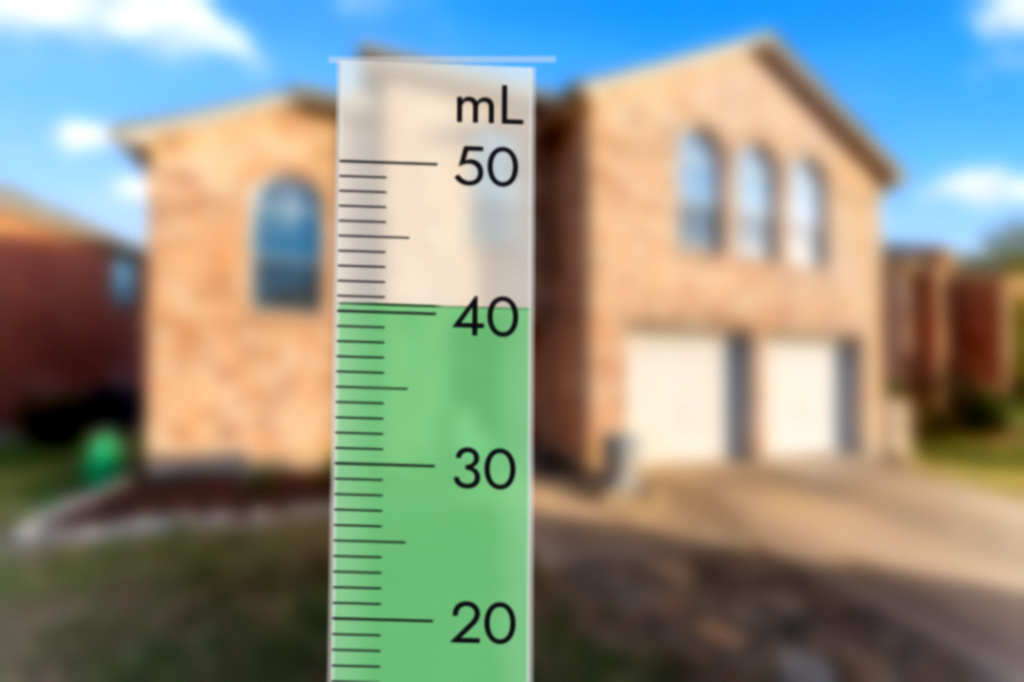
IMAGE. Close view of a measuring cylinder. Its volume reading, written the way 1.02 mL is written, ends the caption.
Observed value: 40.5 mL
